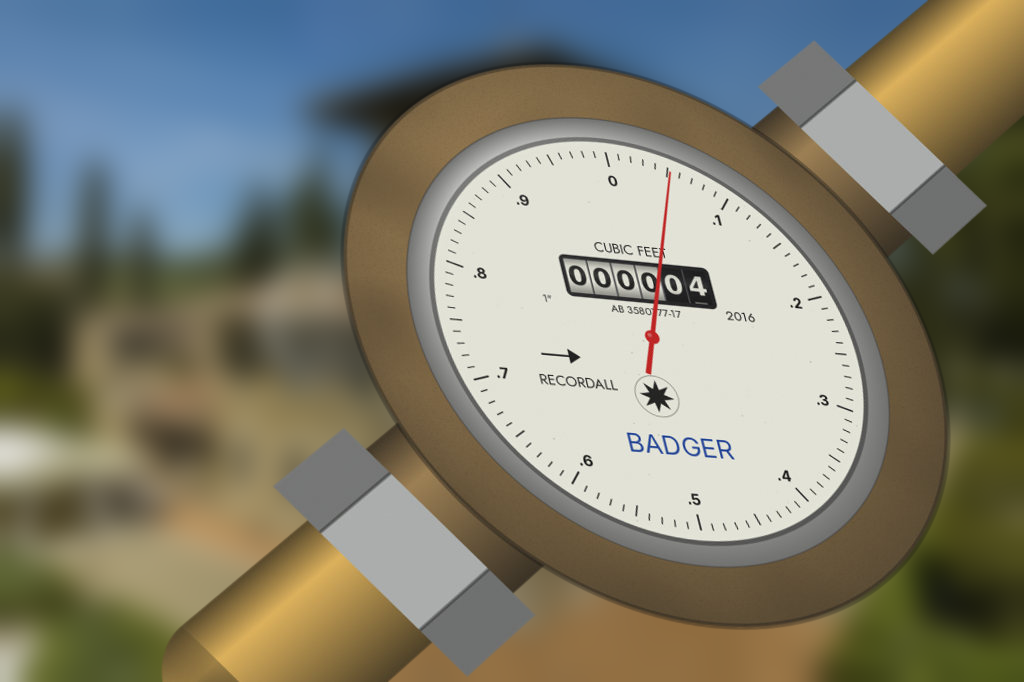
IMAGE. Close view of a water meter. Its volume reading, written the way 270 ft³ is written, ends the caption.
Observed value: 4.05 ft³
